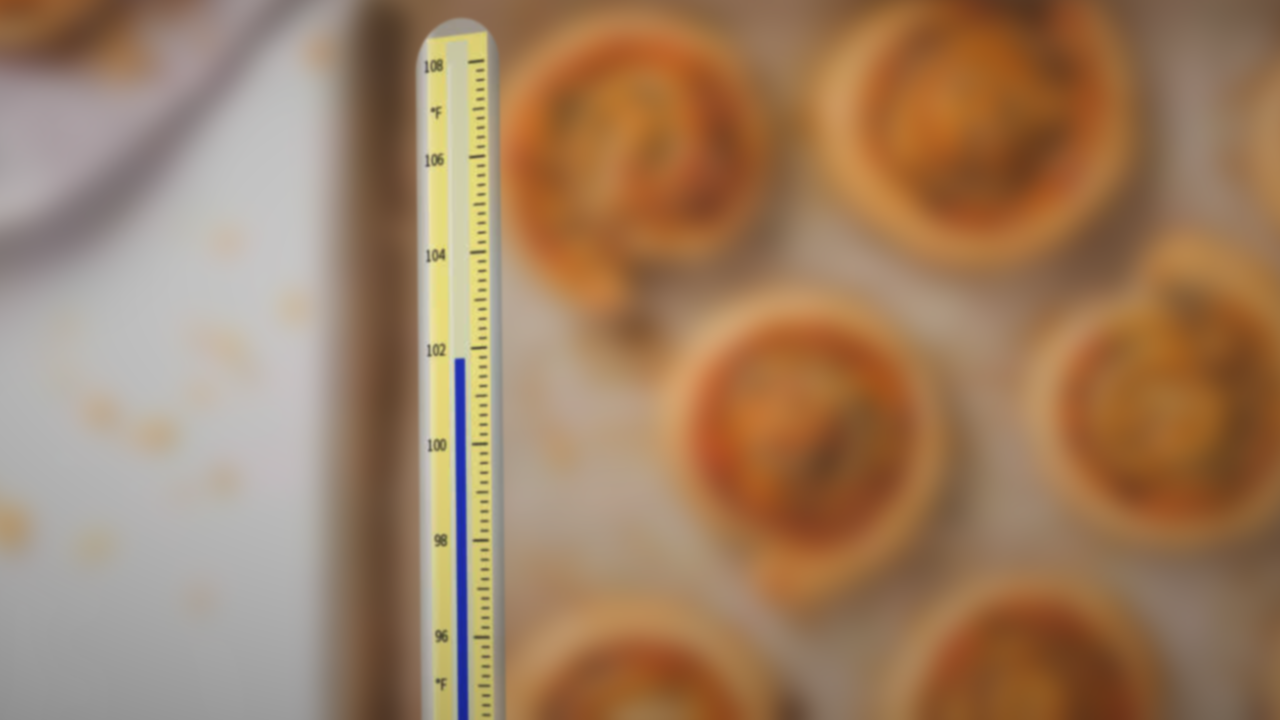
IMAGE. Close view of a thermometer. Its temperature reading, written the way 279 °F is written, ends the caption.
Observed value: 101.8 °F
